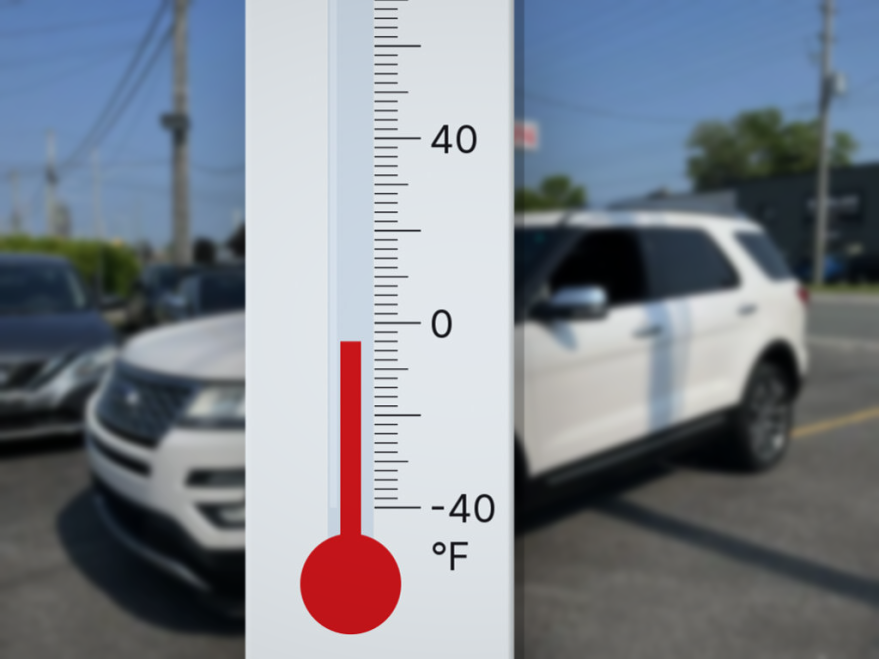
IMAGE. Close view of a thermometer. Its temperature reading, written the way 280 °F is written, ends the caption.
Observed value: -4 °F
